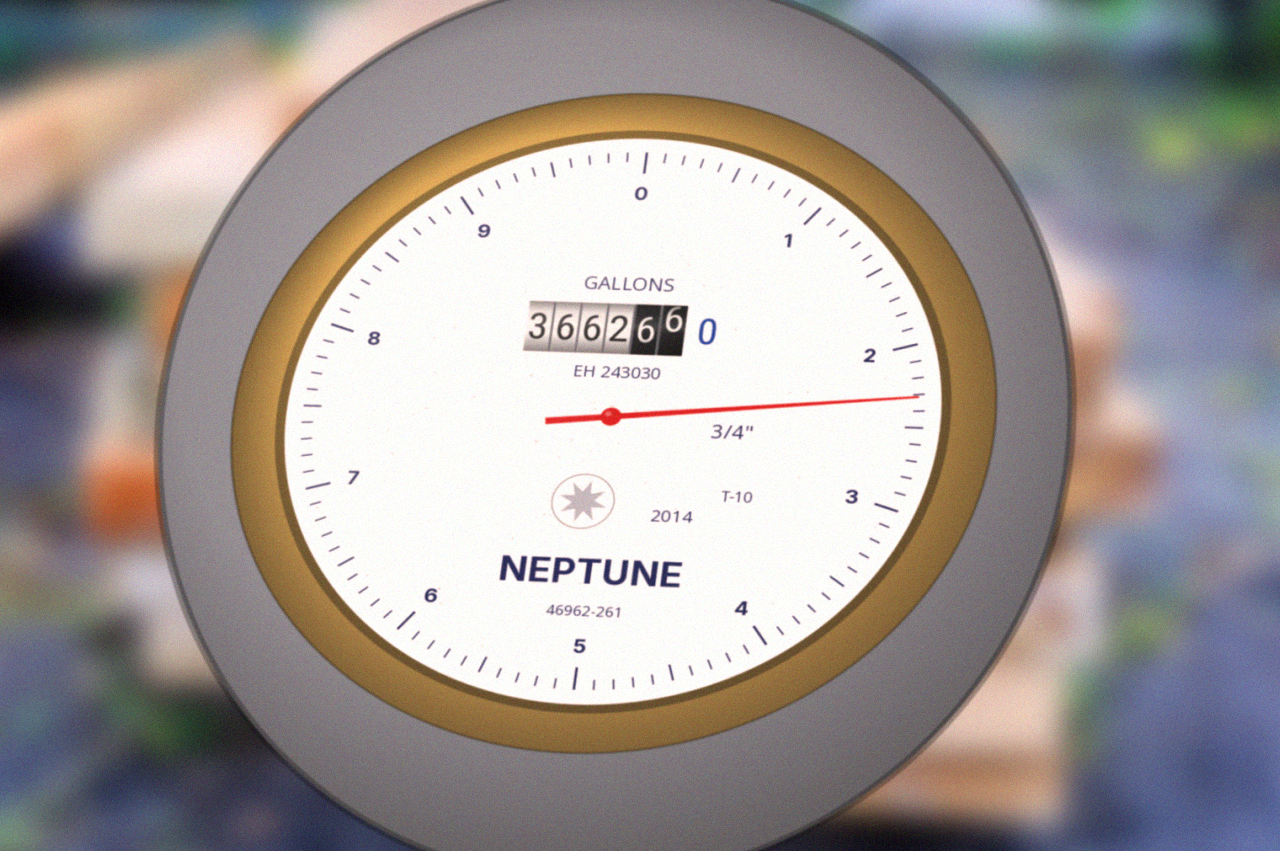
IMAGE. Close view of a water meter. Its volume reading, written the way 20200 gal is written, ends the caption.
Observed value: 3662662.3 gal
